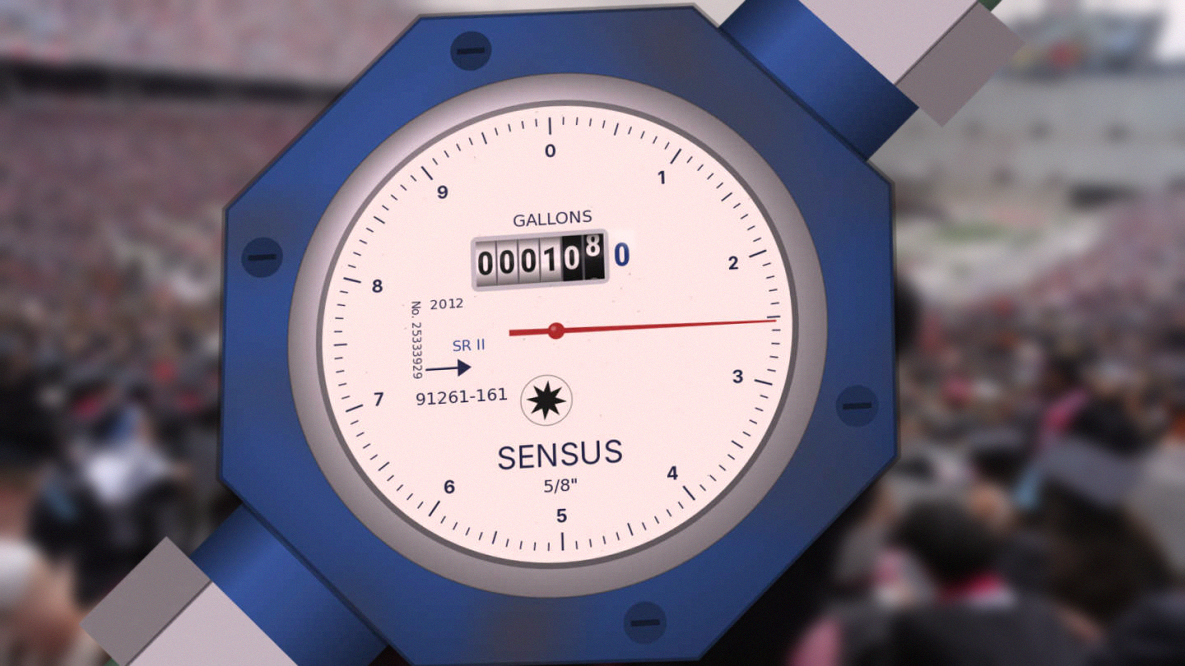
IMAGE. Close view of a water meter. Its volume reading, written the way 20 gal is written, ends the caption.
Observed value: 1082.5 gal
